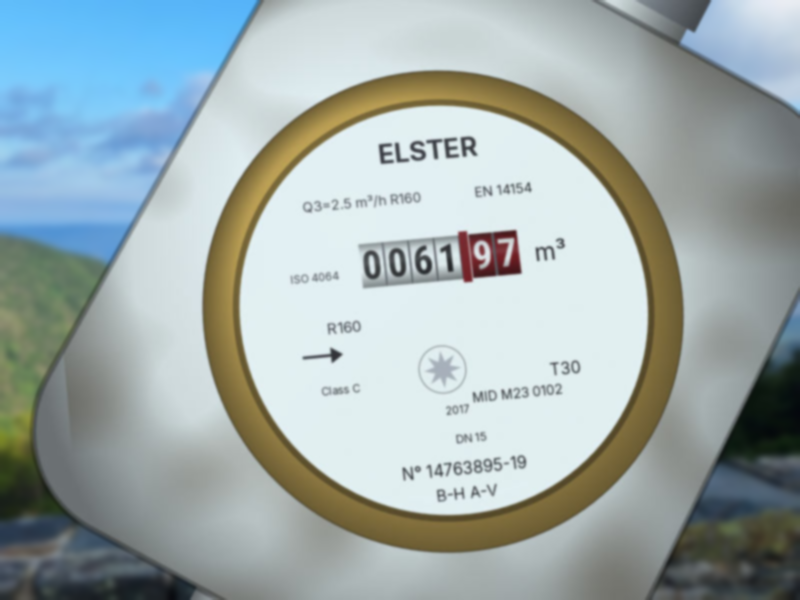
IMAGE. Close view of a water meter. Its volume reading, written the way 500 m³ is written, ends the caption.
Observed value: 61.97 m³
